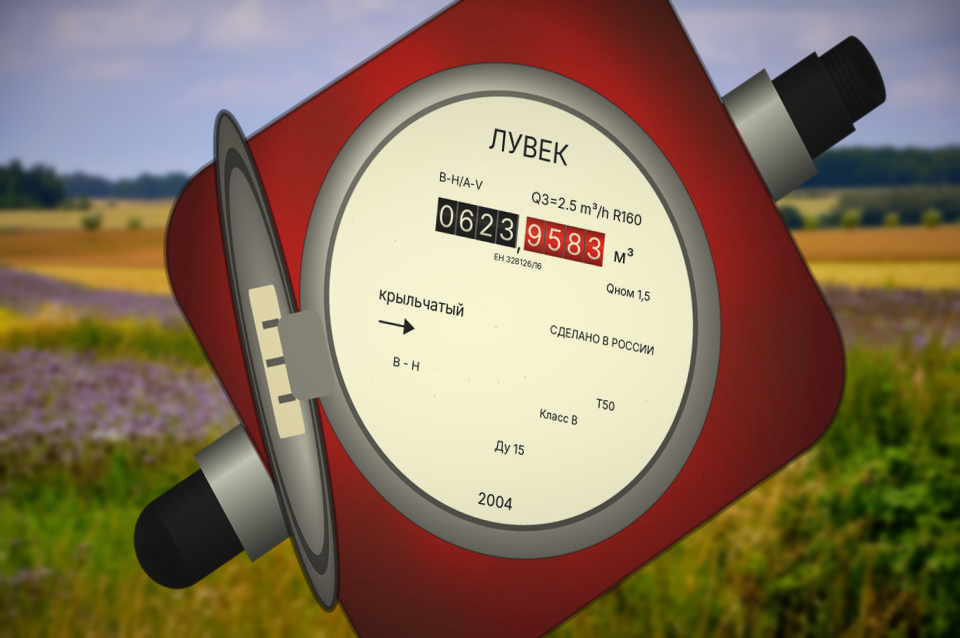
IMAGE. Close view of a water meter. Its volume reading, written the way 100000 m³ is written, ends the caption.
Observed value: 623.9583 m³
